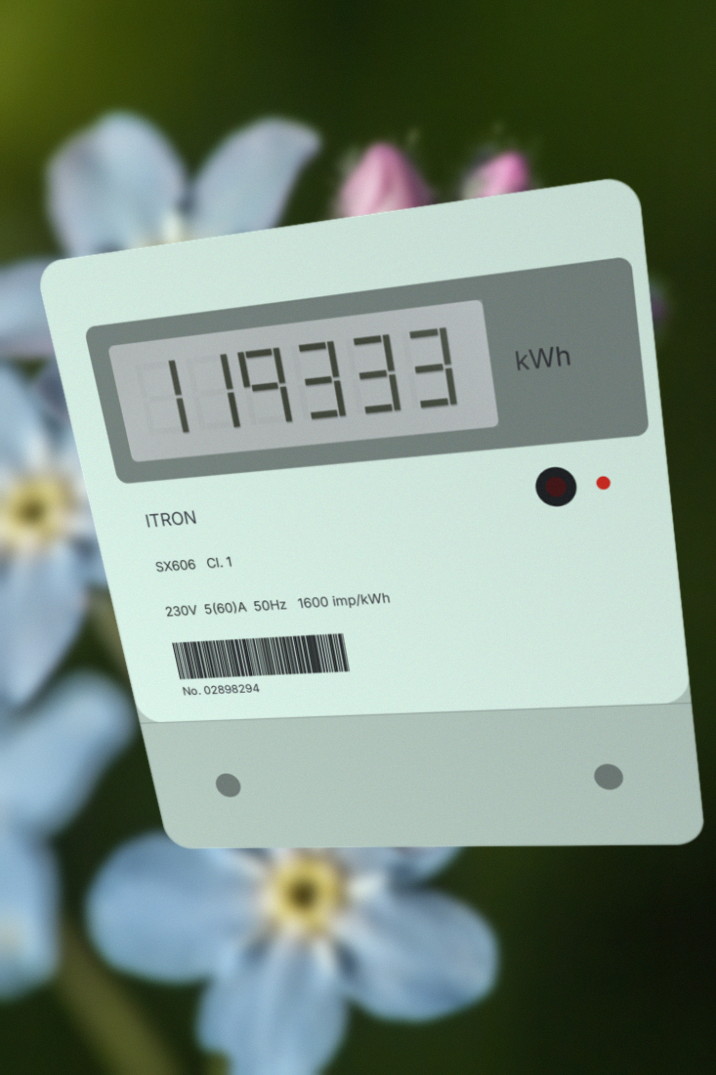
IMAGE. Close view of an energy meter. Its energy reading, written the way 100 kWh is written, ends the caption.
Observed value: 119333 kWh
